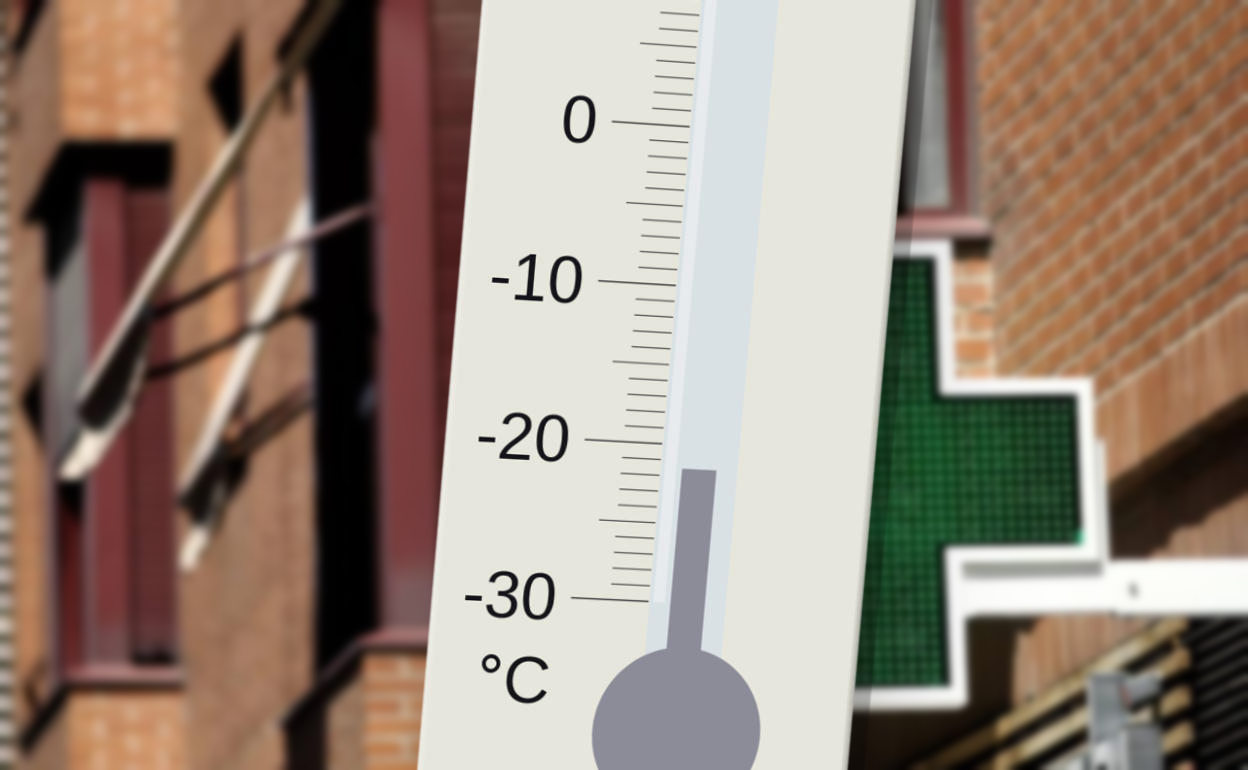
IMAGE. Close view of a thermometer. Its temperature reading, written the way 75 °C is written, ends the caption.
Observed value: -21.5 °C
